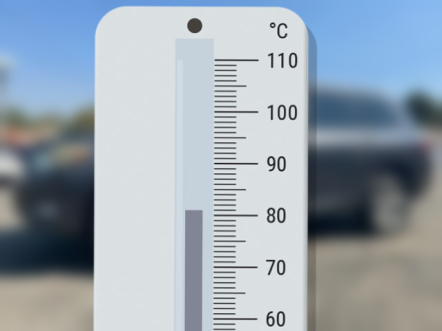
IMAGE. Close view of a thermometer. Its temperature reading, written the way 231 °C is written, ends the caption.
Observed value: 81 °C
